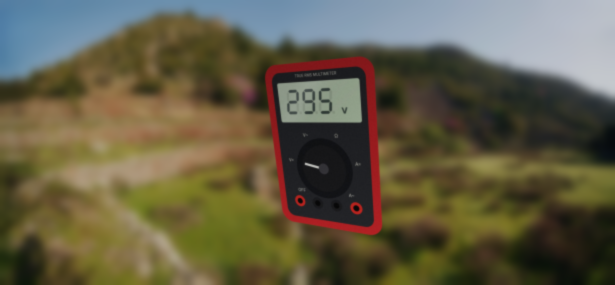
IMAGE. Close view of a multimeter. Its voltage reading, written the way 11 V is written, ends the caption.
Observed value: 295 V
